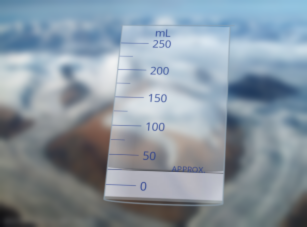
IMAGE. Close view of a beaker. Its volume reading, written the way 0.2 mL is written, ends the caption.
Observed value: 25 mL
